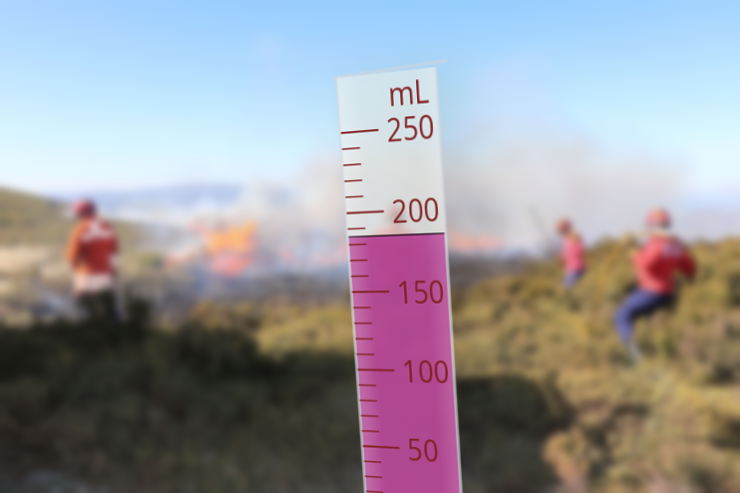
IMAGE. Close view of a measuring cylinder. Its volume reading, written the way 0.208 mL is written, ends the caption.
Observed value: 185 mL
